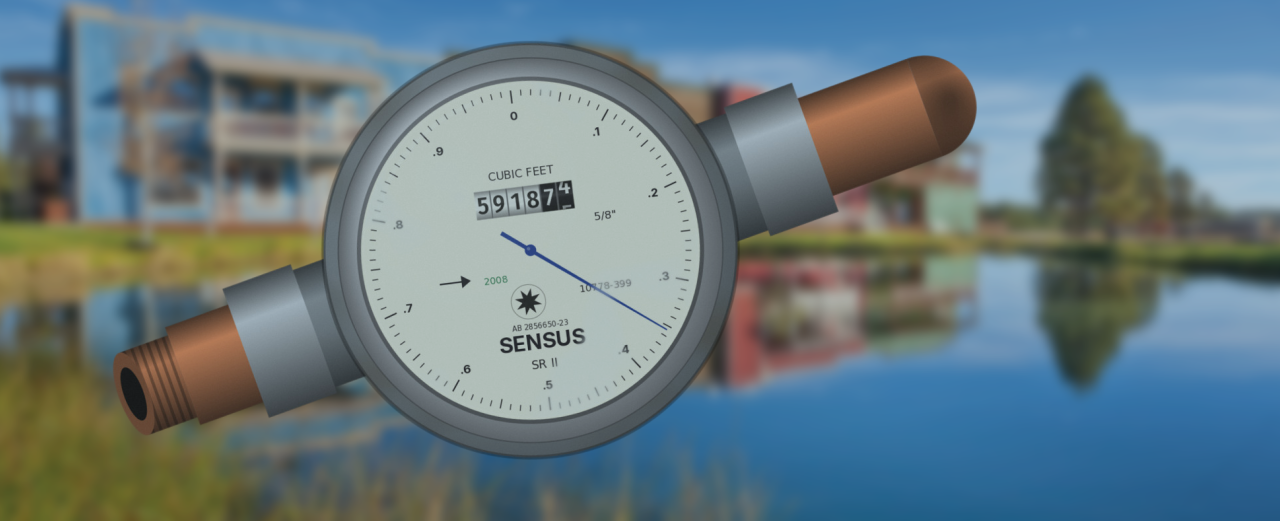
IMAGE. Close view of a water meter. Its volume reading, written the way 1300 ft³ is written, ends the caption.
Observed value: 591874.35 ft³
